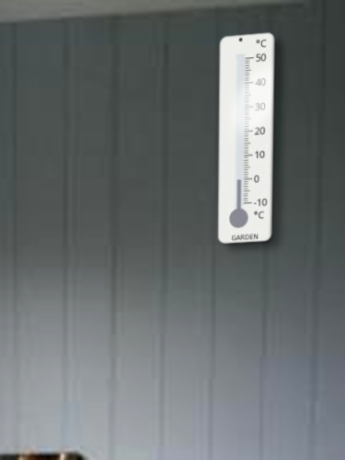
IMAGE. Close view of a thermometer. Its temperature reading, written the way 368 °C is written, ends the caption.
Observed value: 0 °C
